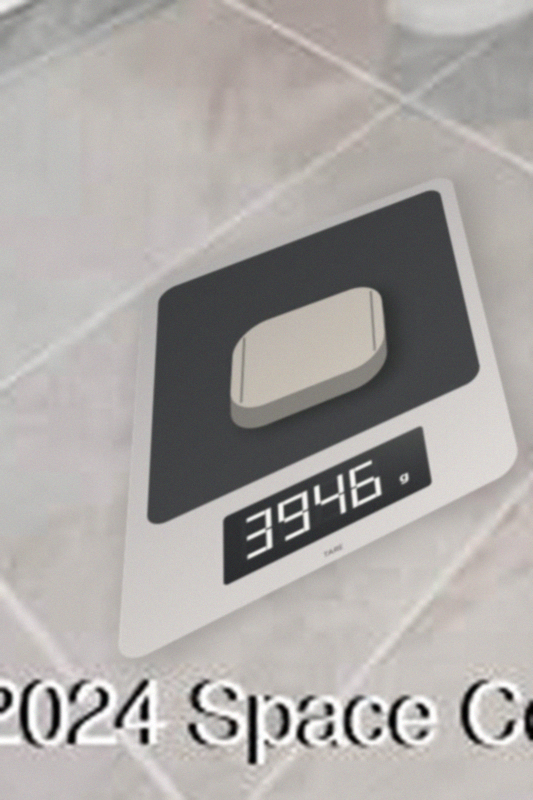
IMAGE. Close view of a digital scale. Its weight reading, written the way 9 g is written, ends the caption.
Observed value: 3946 g
